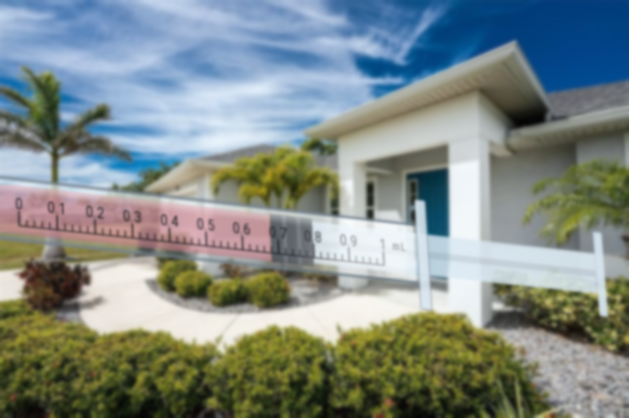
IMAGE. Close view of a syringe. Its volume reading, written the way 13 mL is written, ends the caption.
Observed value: 0.68 mL
